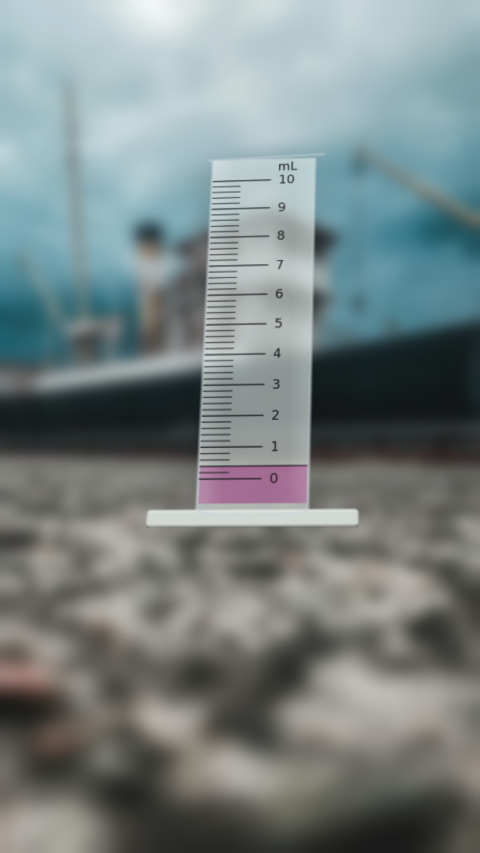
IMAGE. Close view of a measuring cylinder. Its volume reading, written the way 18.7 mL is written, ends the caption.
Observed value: 0.4 mL
